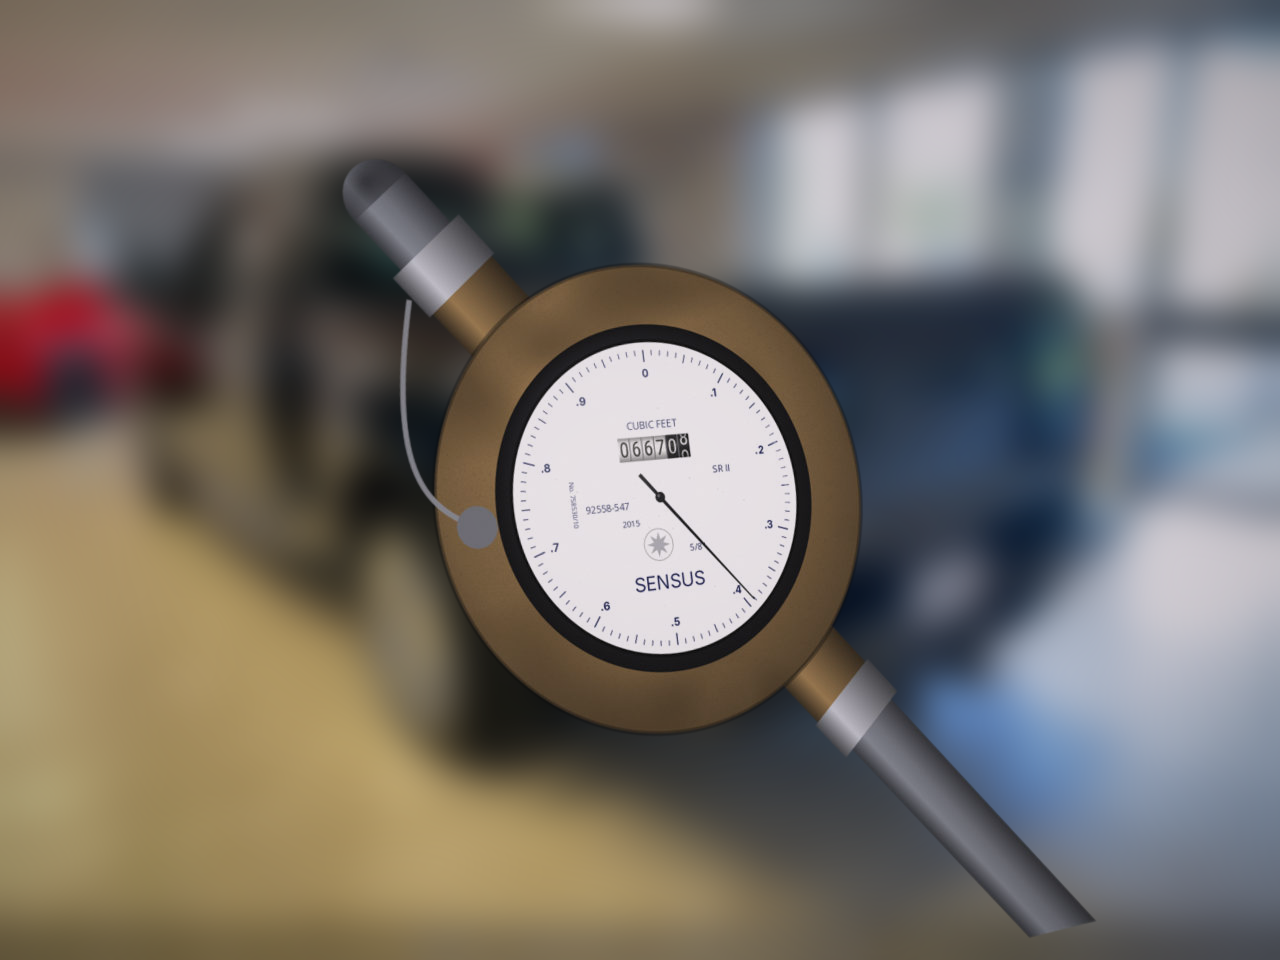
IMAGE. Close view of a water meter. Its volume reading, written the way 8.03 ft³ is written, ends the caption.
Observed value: 66708.39 ft³
